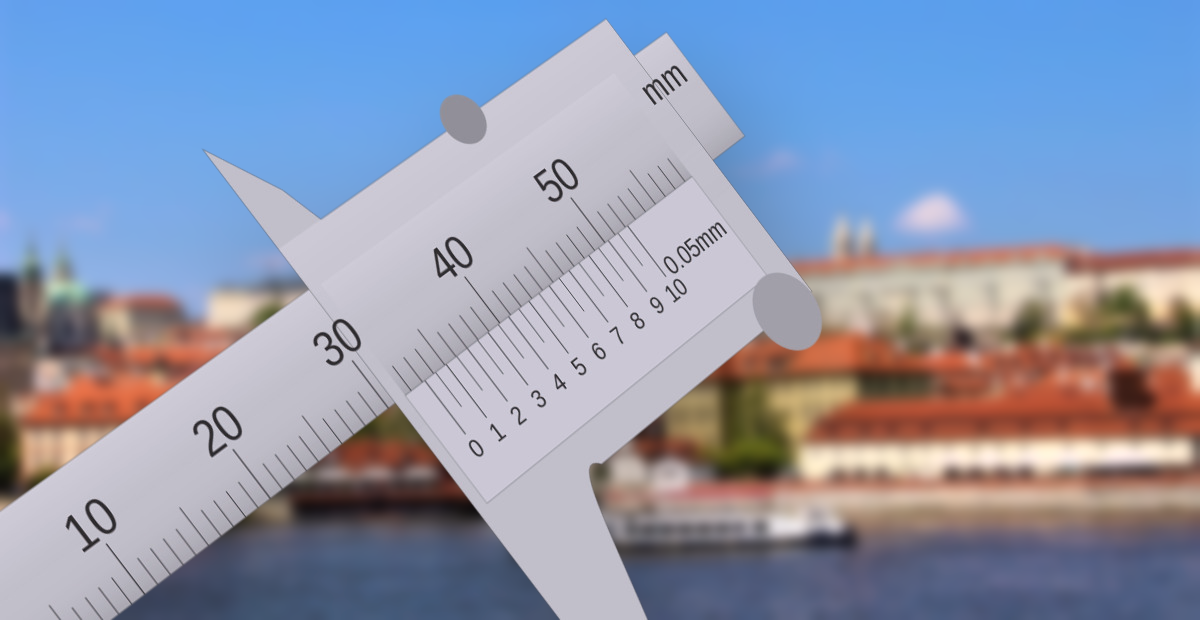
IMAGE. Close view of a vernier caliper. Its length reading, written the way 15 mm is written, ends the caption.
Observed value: 33.2 mm
